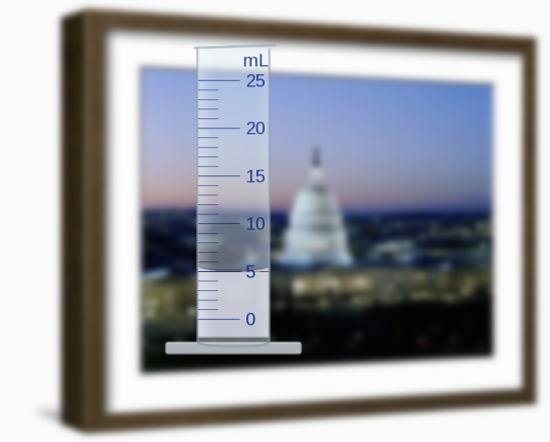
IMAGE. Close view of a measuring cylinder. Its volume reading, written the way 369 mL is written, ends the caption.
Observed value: 5 mL
